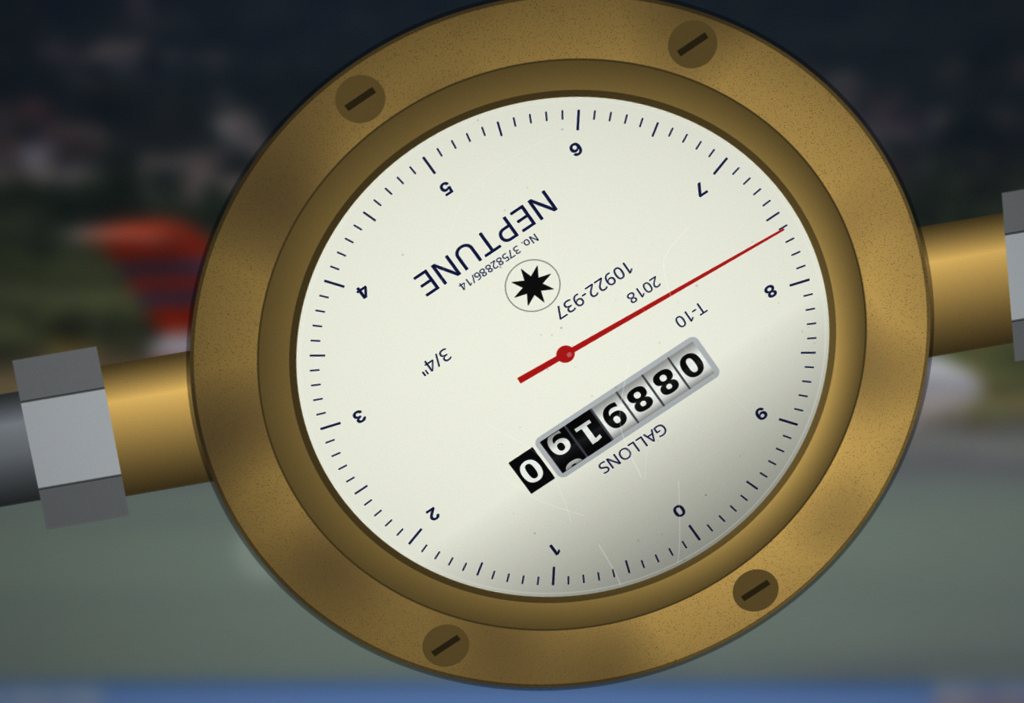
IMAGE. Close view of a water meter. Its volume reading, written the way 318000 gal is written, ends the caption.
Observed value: 889187.6 gal
